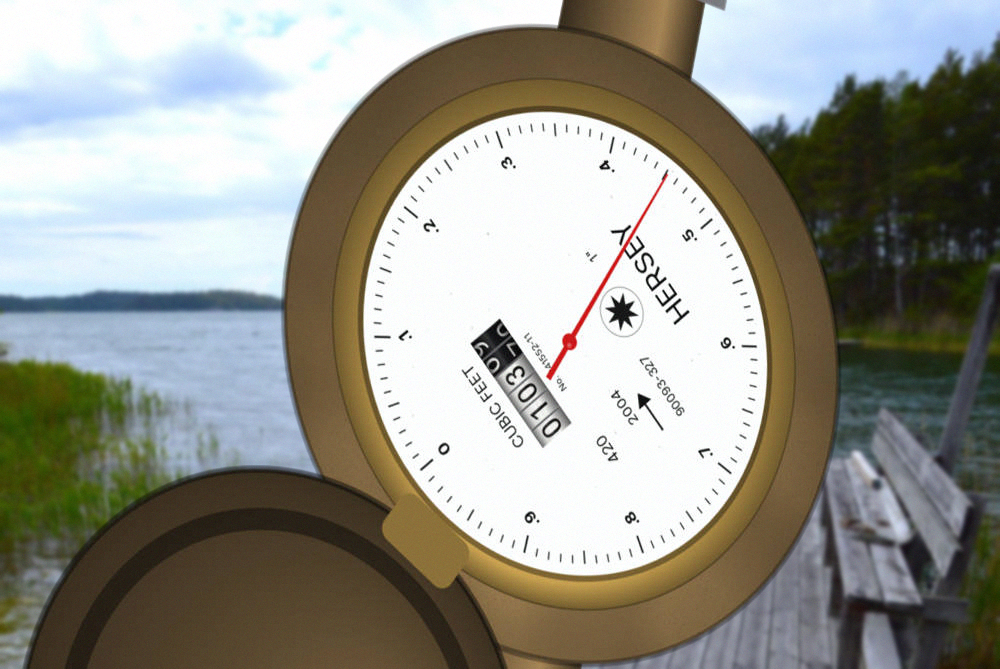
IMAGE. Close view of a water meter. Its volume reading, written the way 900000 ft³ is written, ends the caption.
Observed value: 10369.45 ft³
